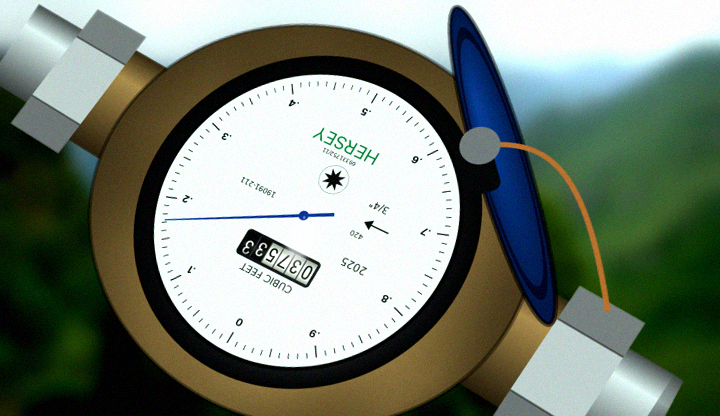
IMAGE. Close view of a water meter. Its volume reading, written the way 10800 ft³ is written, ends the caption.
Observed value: 37533.17 ft³
